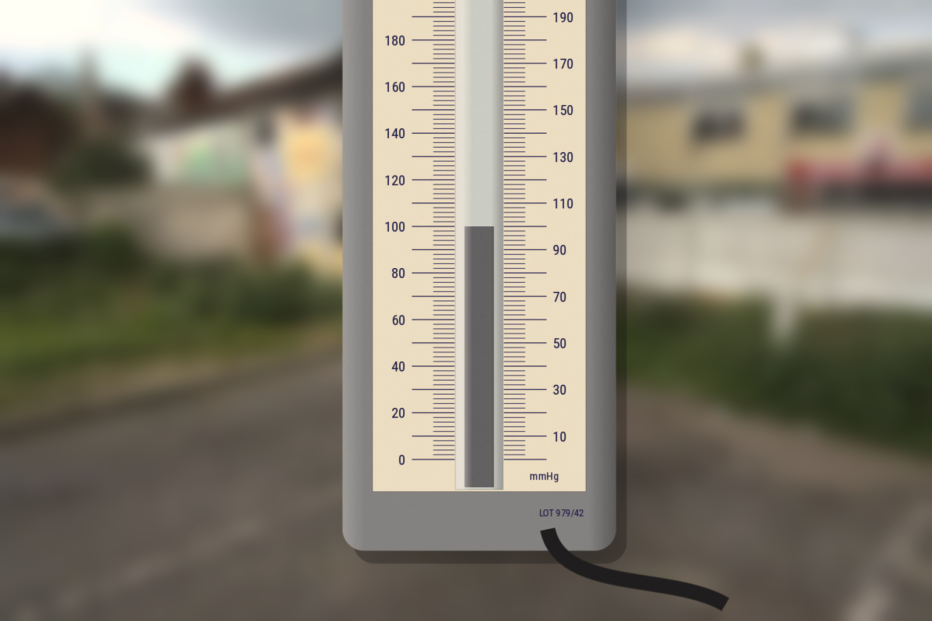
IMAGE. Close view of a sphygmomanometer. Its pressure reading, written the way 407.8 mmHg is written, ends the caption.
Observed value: 100 mmHg
